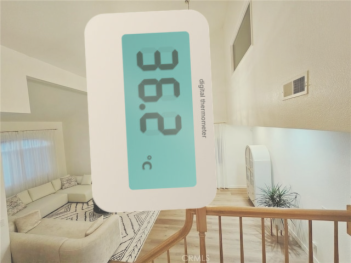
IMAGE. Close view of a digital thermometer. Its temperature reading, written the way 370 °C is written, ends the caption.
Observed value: 36.2 °C
